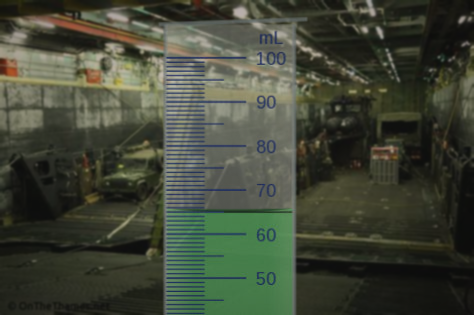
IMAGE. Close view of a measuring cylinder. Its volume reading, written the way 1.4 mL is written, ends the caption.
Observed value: 65 mL
